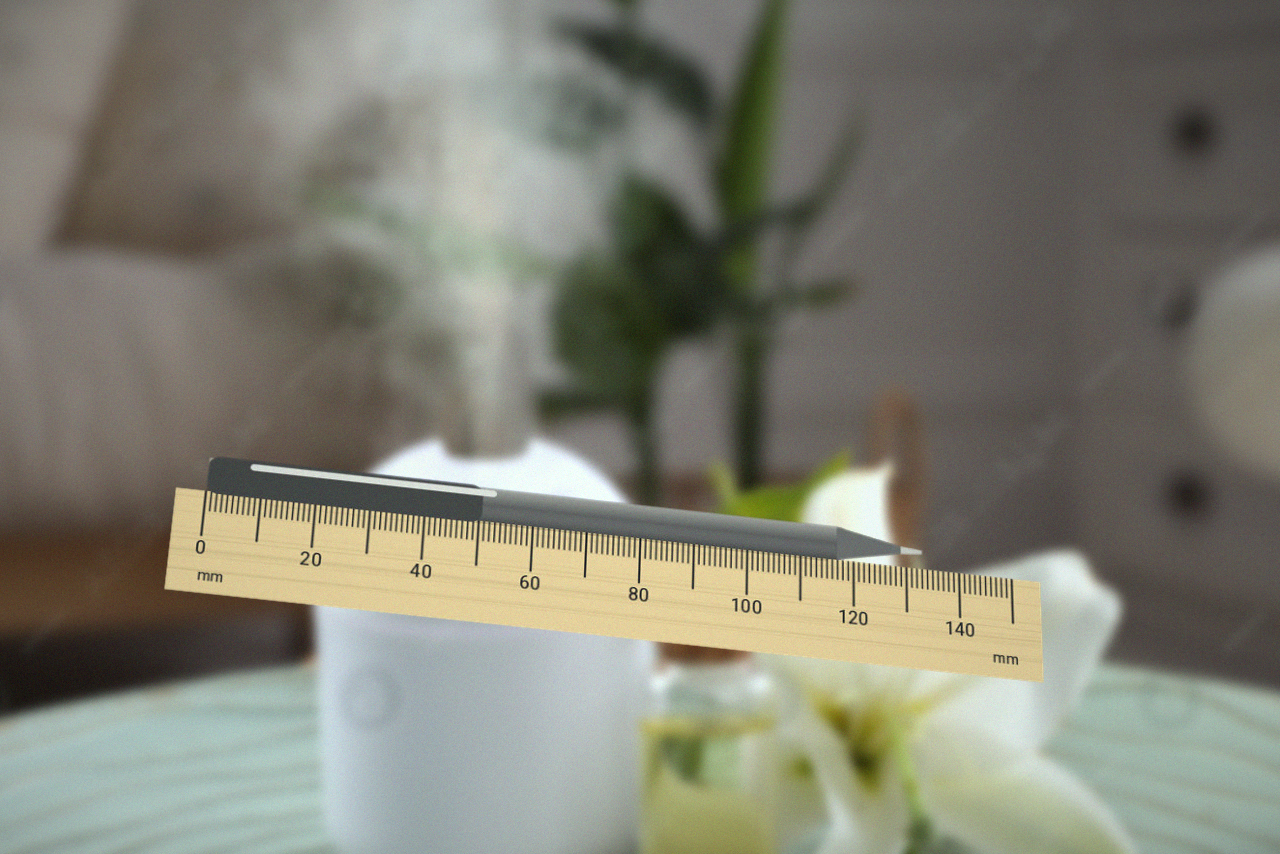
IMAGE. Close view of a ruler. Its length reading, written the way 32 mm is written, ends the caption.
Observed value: 133 mm
